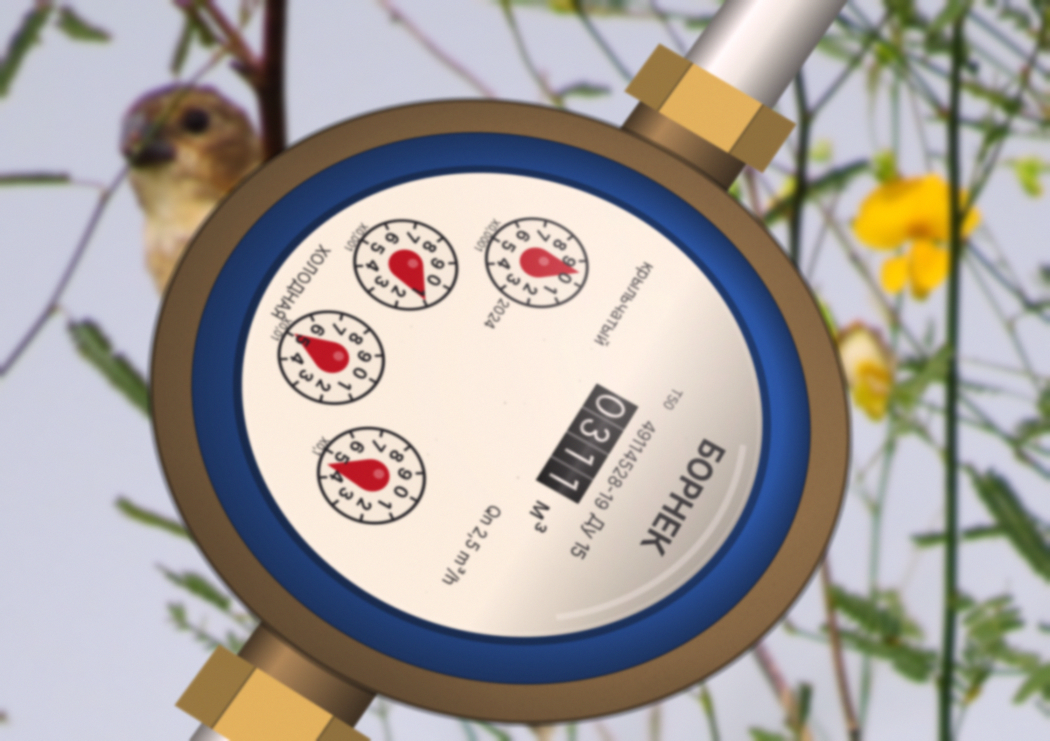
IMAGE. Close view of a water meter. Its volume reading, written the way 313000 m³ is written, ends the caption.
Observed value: 311.4509 m³
